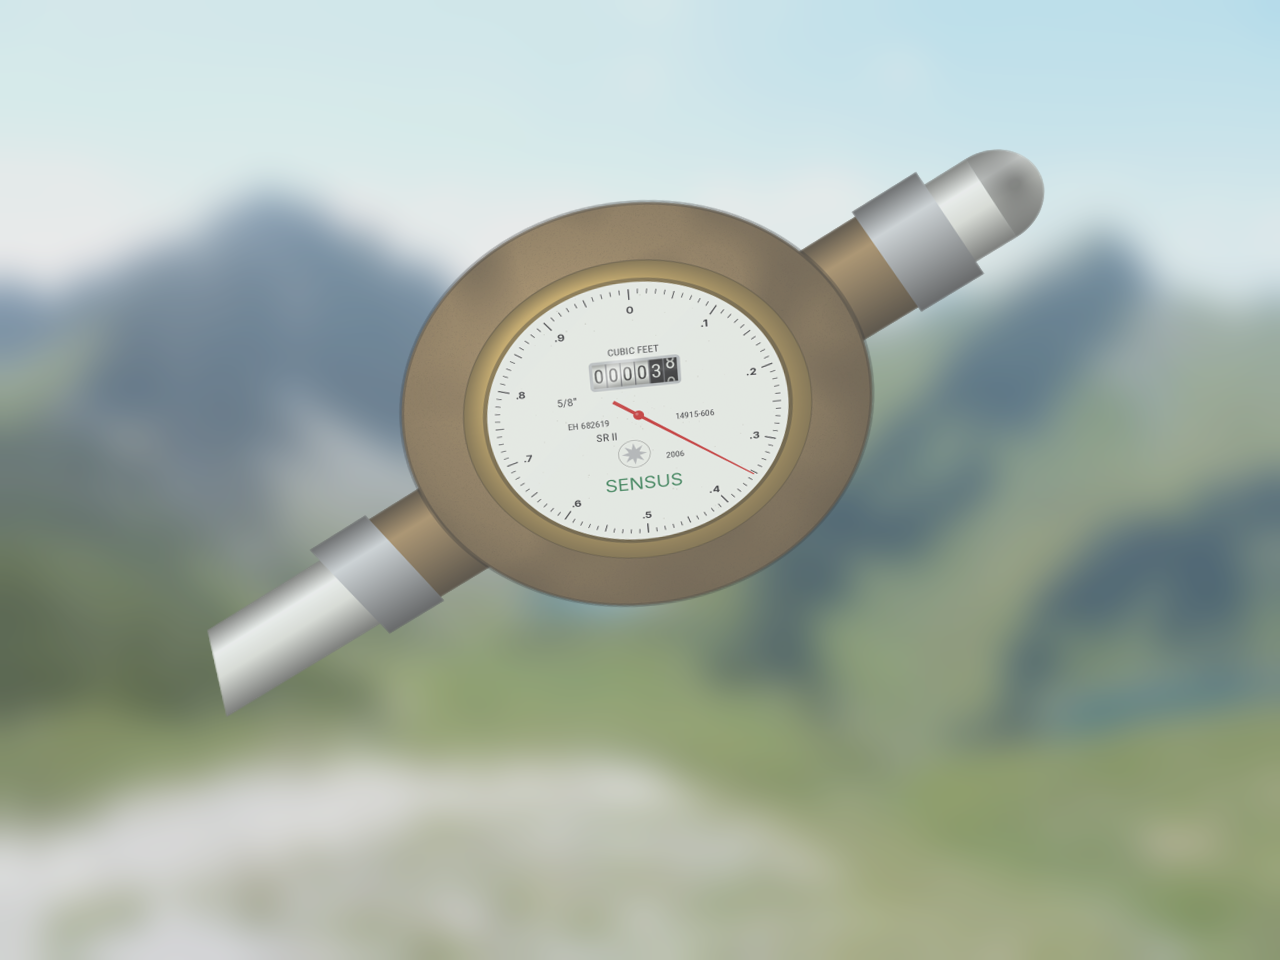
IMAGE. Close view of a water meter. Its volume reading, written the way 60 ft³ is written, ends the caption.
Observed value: 38.35 ft³
